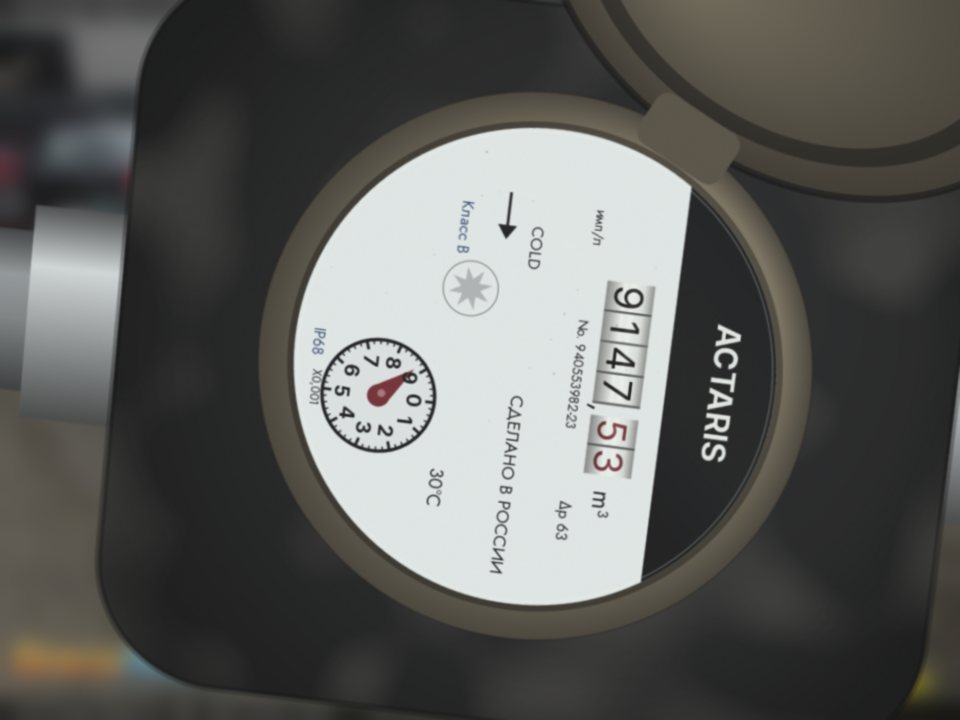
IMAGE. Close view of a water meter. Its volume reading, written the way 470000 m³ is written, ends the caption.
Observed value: 9147.538 m³
